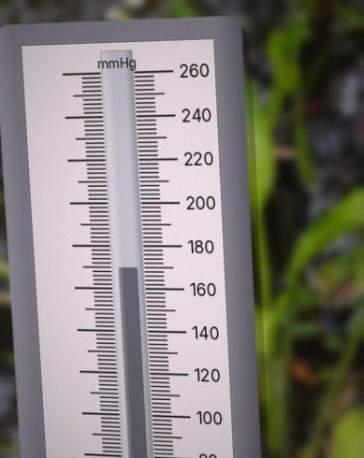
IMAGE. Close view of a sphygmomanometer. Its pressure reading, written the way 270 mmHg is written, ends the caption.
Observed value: 170 mmHg
